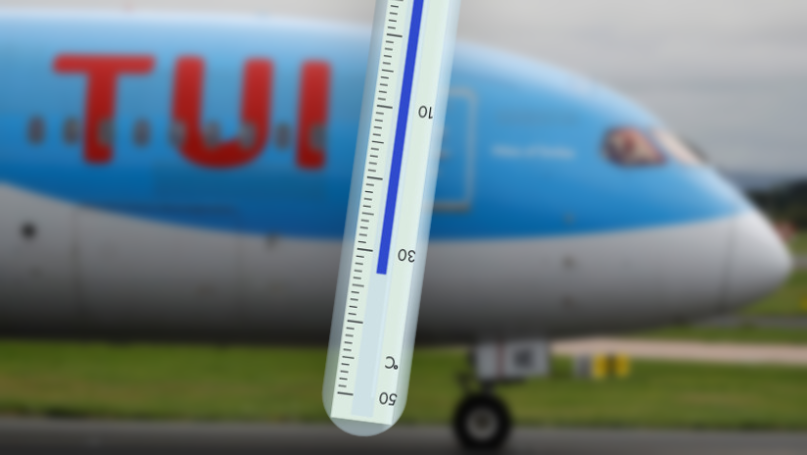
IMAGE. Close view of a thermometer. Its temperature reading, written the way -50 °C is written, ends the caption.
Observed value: 33 °C
